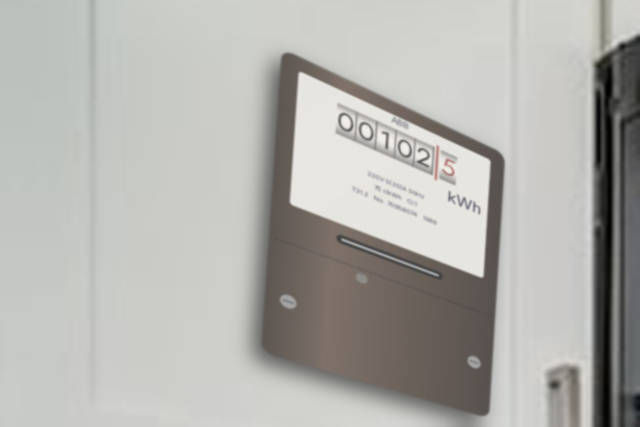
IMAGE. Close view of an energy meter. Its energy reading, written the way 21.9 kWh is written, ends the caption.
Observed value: 102.5 kWh
